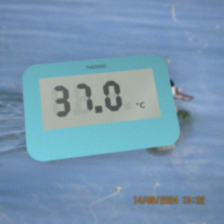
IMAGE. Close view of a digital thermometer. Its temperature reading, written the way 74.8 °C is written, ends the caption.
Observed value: 37.0 °C
